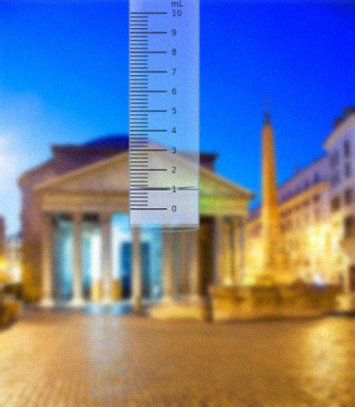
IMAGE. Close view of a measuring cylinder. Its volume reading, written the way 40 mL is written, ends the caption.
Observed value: 1 mL
